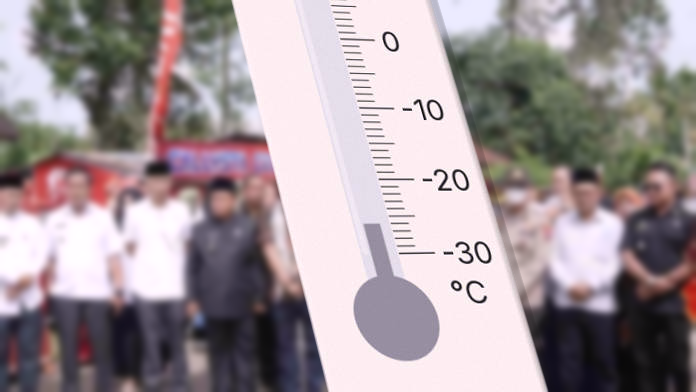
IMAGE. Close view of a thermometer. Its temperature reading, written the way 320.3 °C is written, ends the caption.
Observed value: -26 °C
